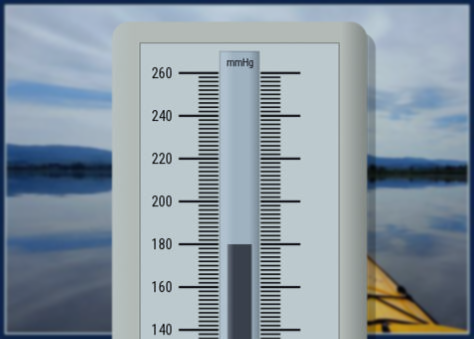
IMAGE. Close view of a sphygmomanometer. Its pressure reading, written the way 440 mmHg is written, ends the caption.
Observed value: 180 mmHg
